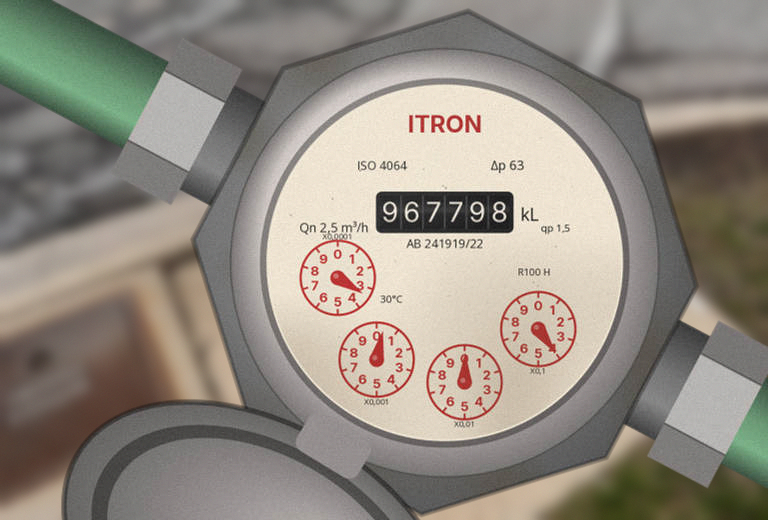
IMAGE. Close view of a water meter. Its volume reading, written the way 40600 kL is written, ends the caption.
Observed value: 967798.4003 kL
